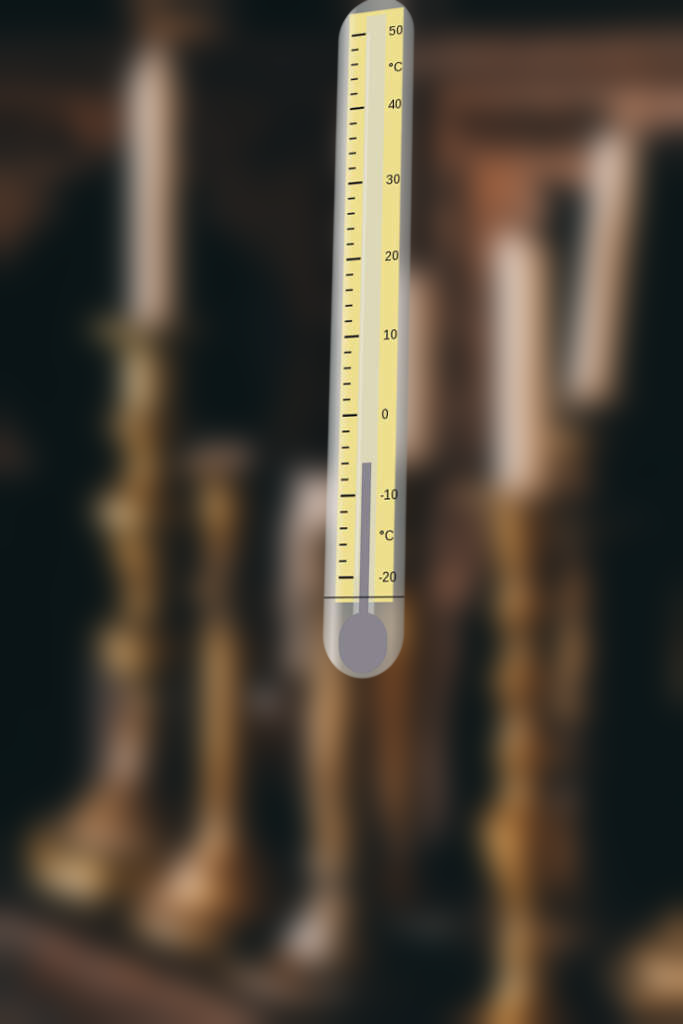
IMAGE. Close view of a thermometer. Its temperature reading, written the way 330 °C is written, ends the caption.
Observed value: -6 °C
